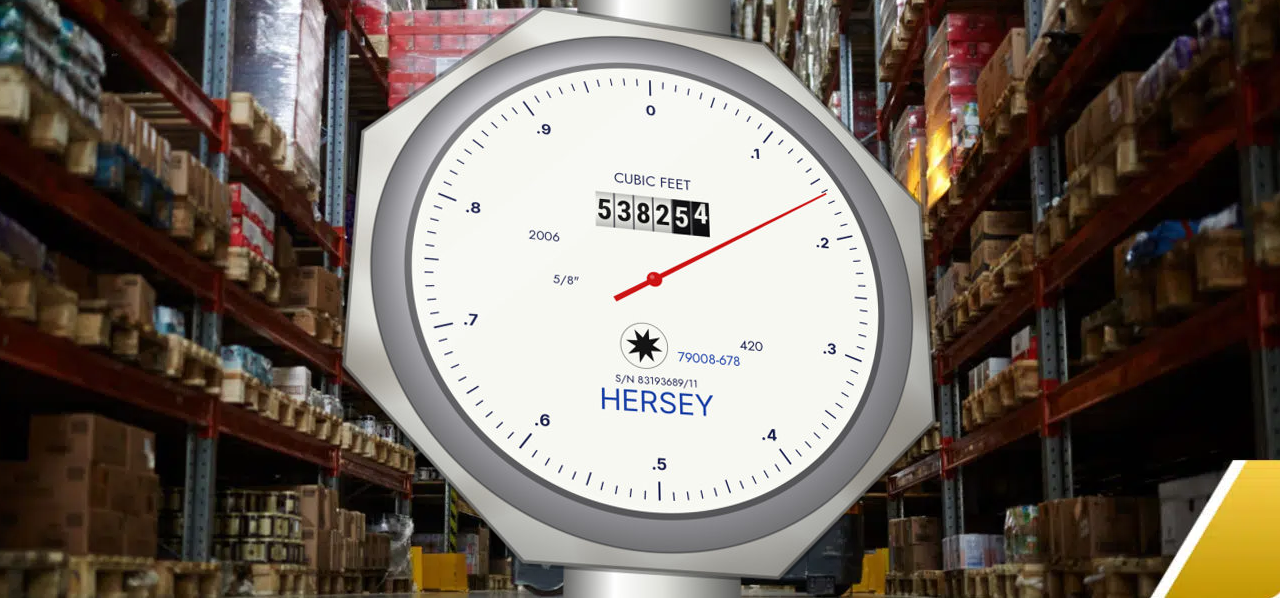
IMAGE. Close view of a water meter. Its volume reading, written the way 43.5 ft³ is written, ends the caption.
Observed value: 538254.16 ft³
